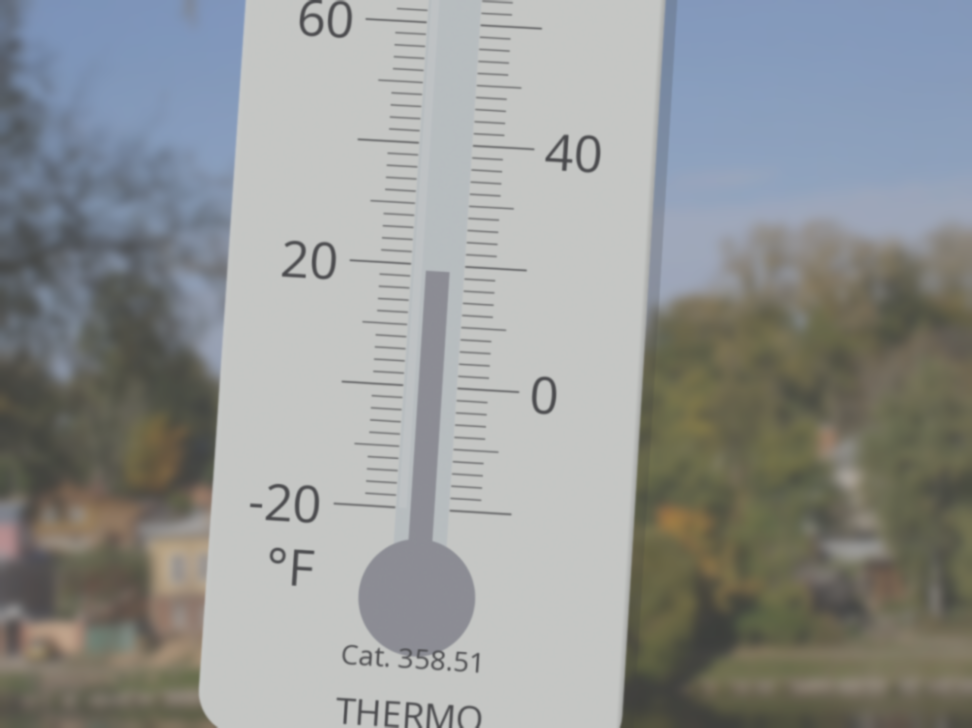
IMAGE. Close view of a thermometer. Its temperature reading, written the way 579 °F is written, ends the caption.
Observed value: 19 °F
